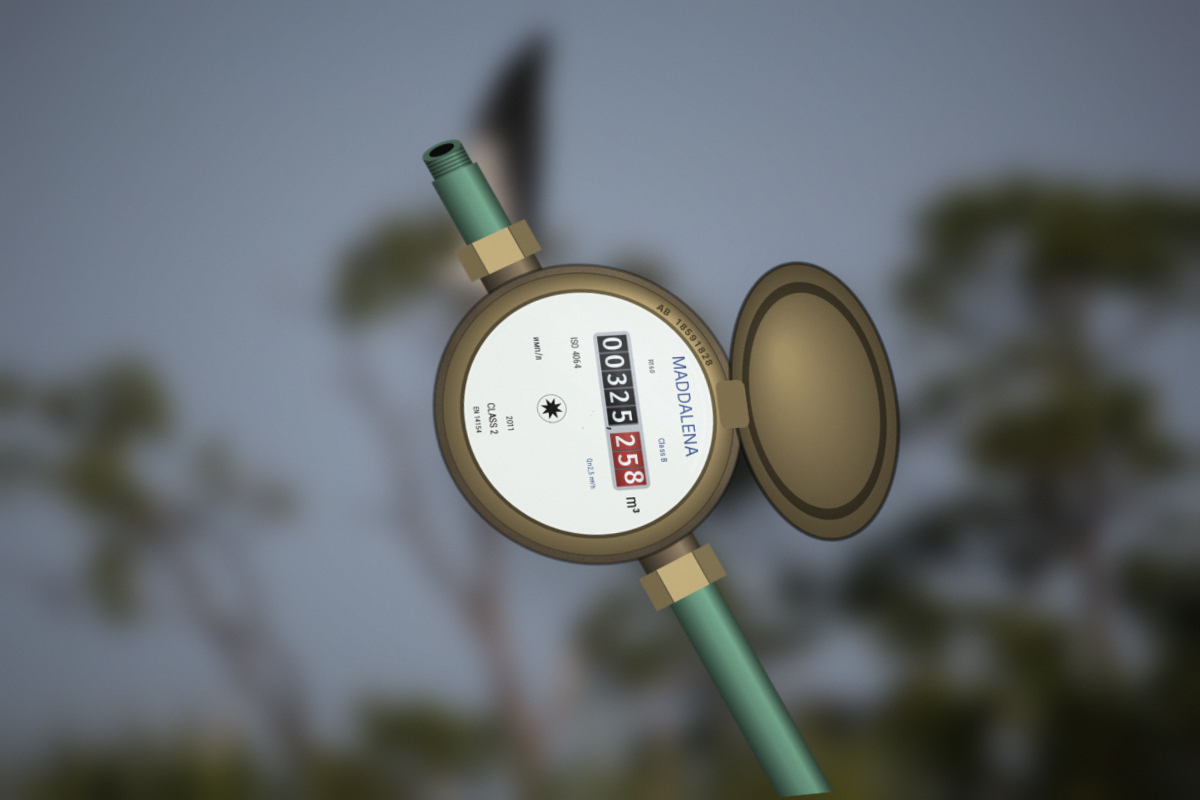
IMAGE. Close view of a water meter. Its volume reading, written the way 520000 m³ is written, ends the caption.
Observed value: 325.258 m³
